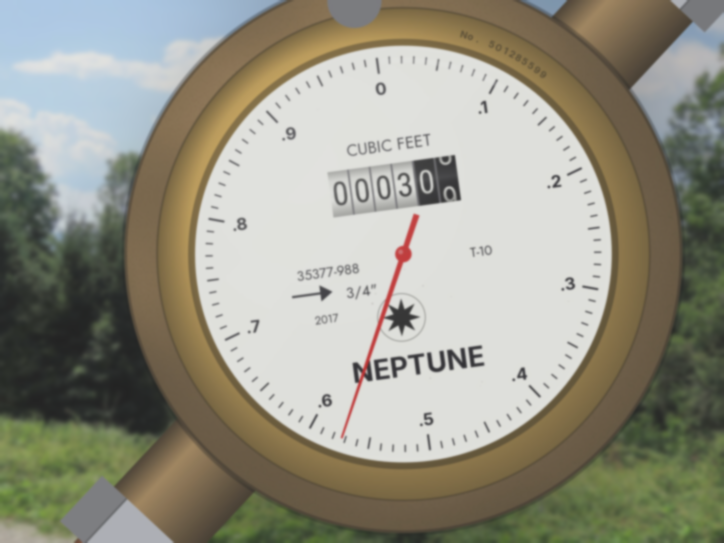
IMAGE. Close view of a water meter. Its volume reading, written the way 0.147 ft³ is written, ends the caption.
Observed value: 308.57 ft³
